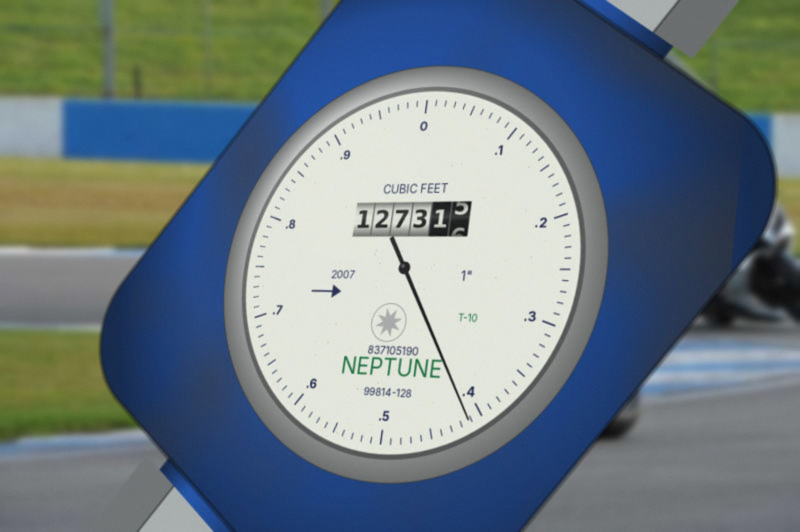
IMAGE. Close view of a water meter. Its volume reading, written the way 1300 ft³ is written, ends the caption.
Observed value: 127315.41 ft³
